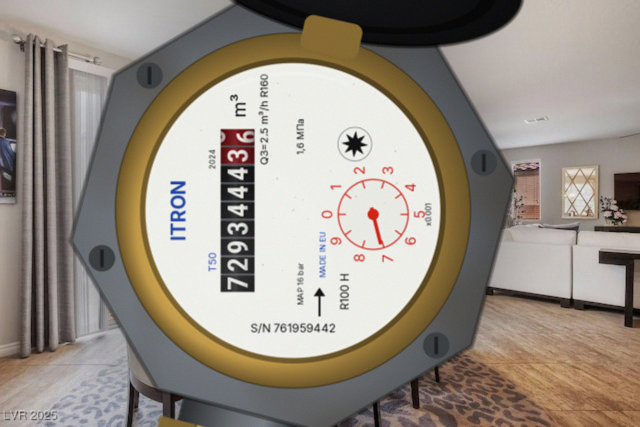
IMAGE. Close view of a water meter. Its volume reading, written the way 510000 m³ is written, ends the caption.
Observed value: 7293444.357 m³
